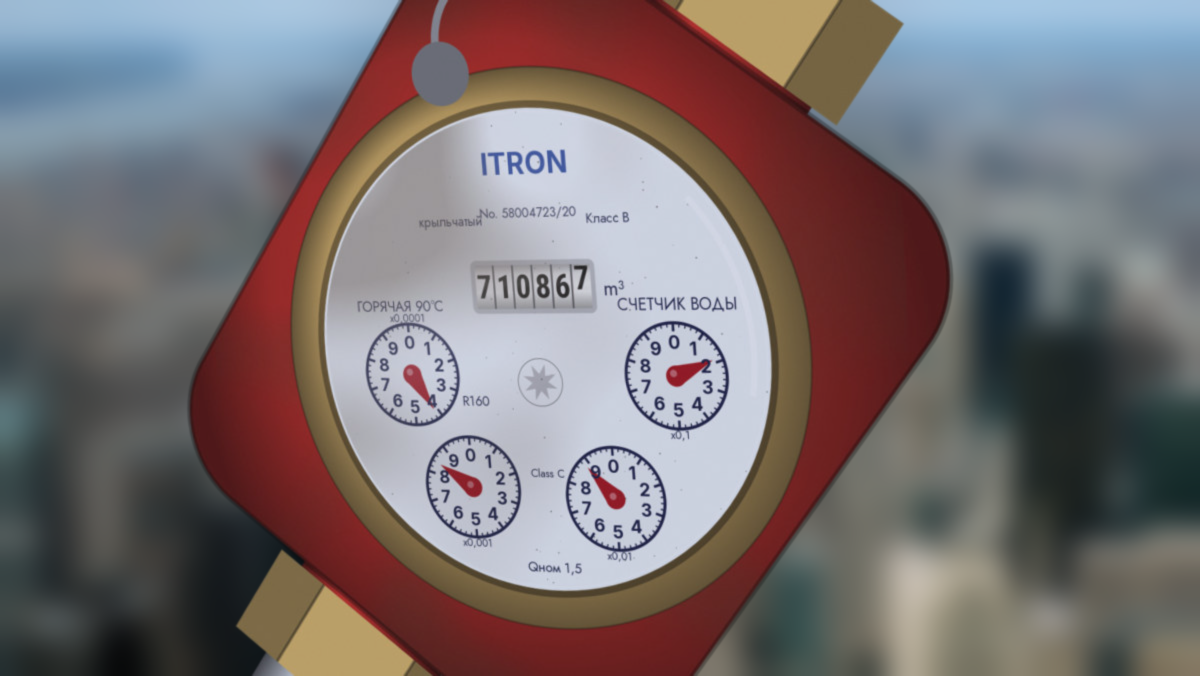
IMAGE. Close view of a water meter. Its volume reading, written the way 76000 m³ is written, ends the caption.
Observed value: 710867.1884 m³
